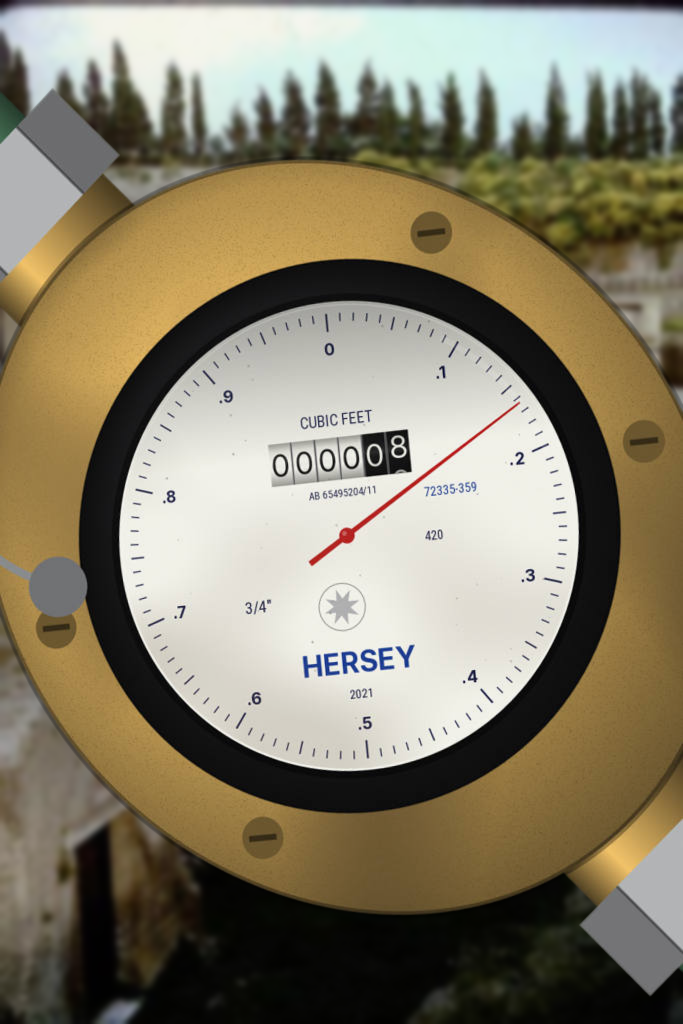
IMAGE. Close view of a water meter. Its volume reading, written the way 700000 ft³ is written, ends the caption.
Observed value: 8.16 ft³
